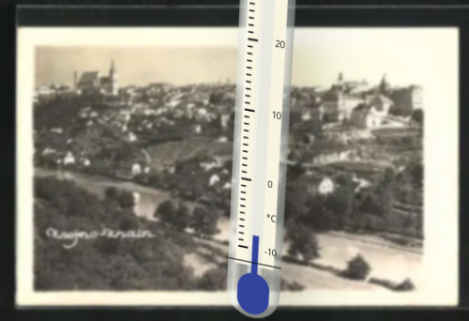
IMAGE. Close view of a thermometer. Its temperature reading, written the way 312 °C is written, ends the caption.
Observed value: -8 °C
